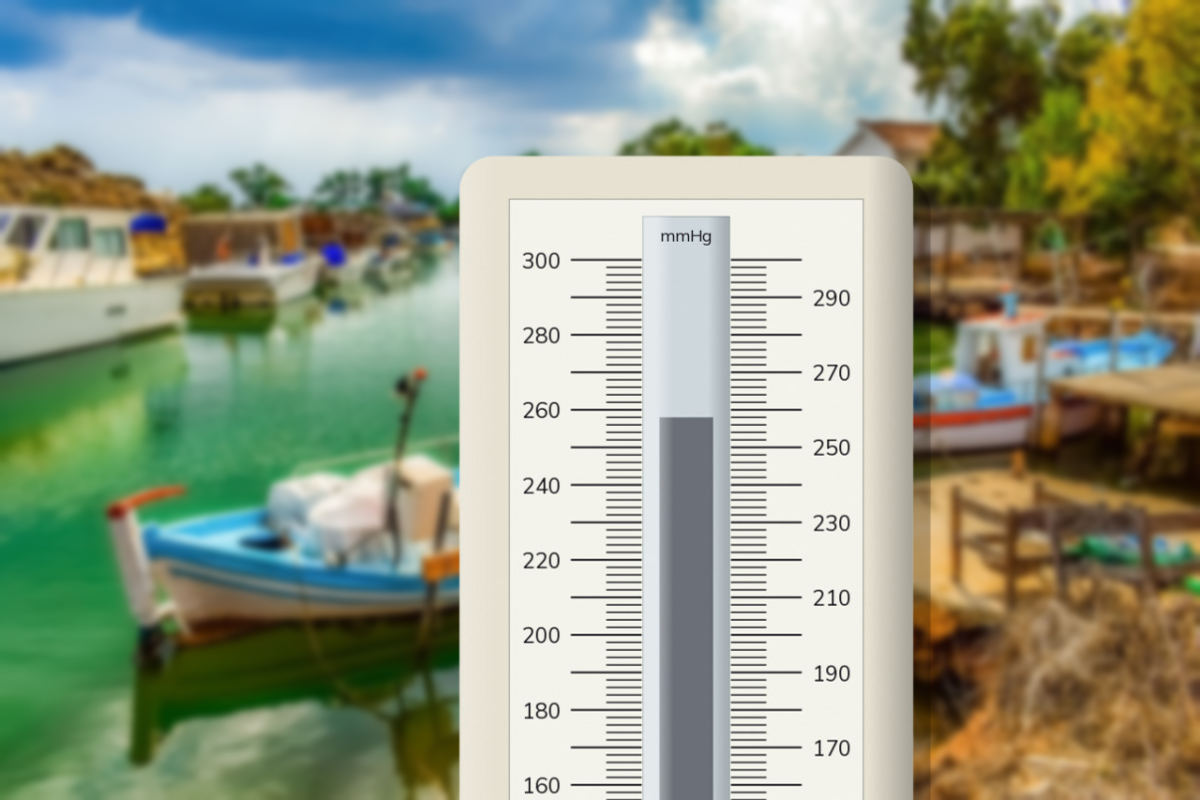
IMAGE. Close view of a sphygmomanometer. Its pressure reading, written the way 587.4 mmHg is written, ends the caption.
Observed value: 258 mmHg
